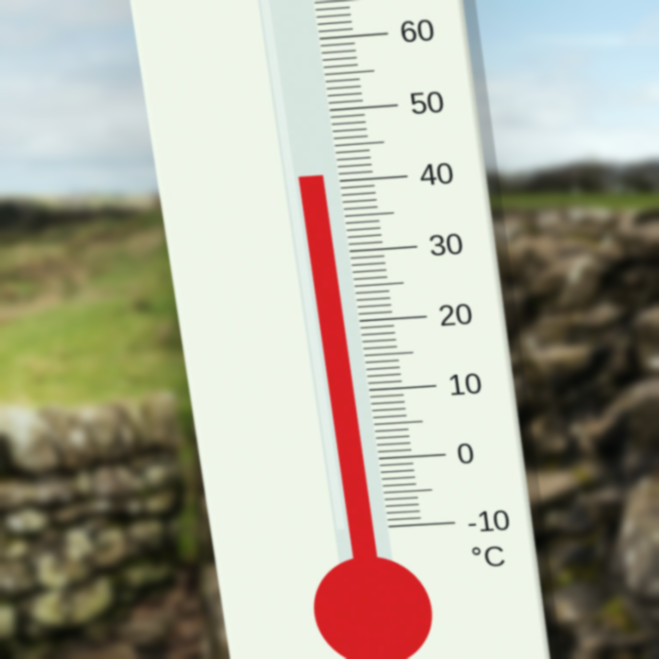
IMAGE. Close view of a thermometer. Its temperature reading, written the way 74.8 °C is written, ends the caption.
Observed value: 41 °C
